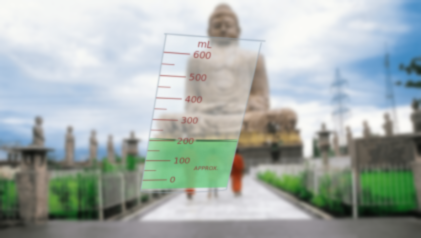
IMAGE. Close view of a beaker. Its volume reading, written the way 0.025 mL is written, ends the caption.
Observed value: 200 mL
